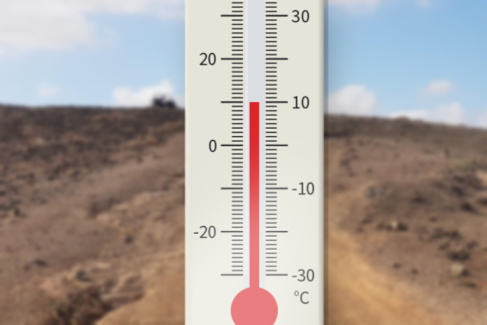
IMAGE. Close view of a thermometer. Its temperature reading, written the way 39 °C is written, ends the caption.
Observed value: 10 °C
